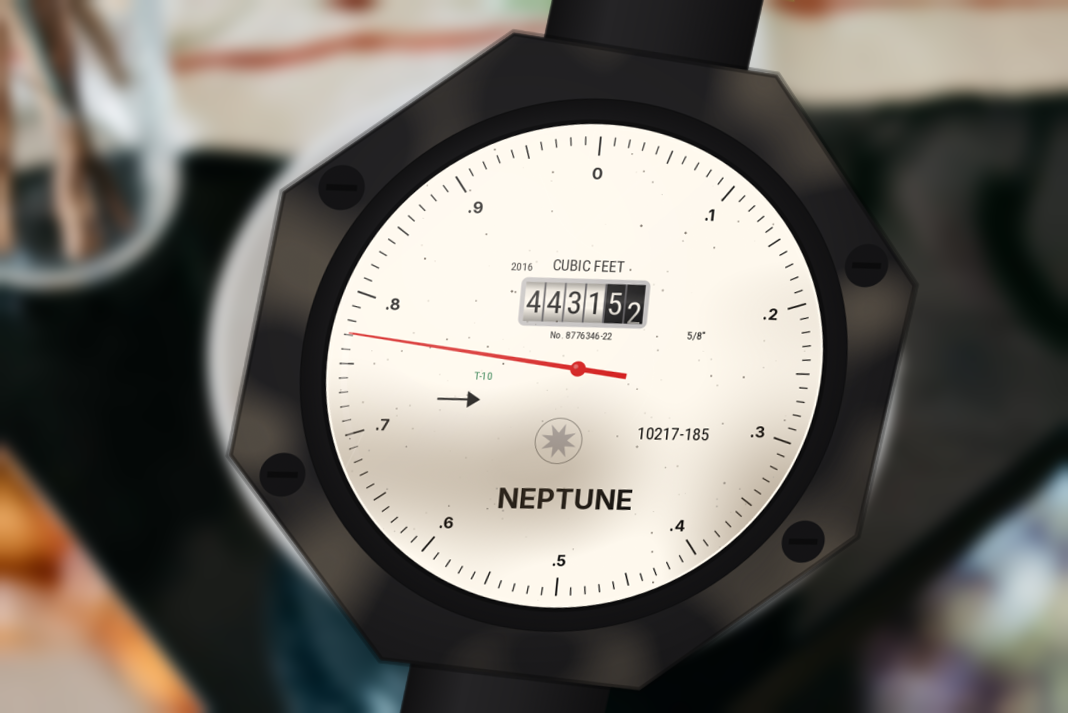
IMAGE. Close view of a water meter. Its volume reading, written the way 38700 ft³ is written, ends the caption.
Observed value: 443151.77 ft³
